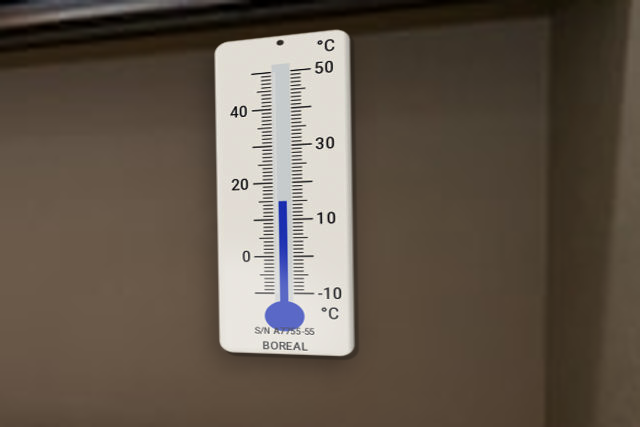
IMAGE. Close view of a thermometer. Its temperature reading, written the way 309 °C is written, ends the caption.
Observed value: 15 °C
